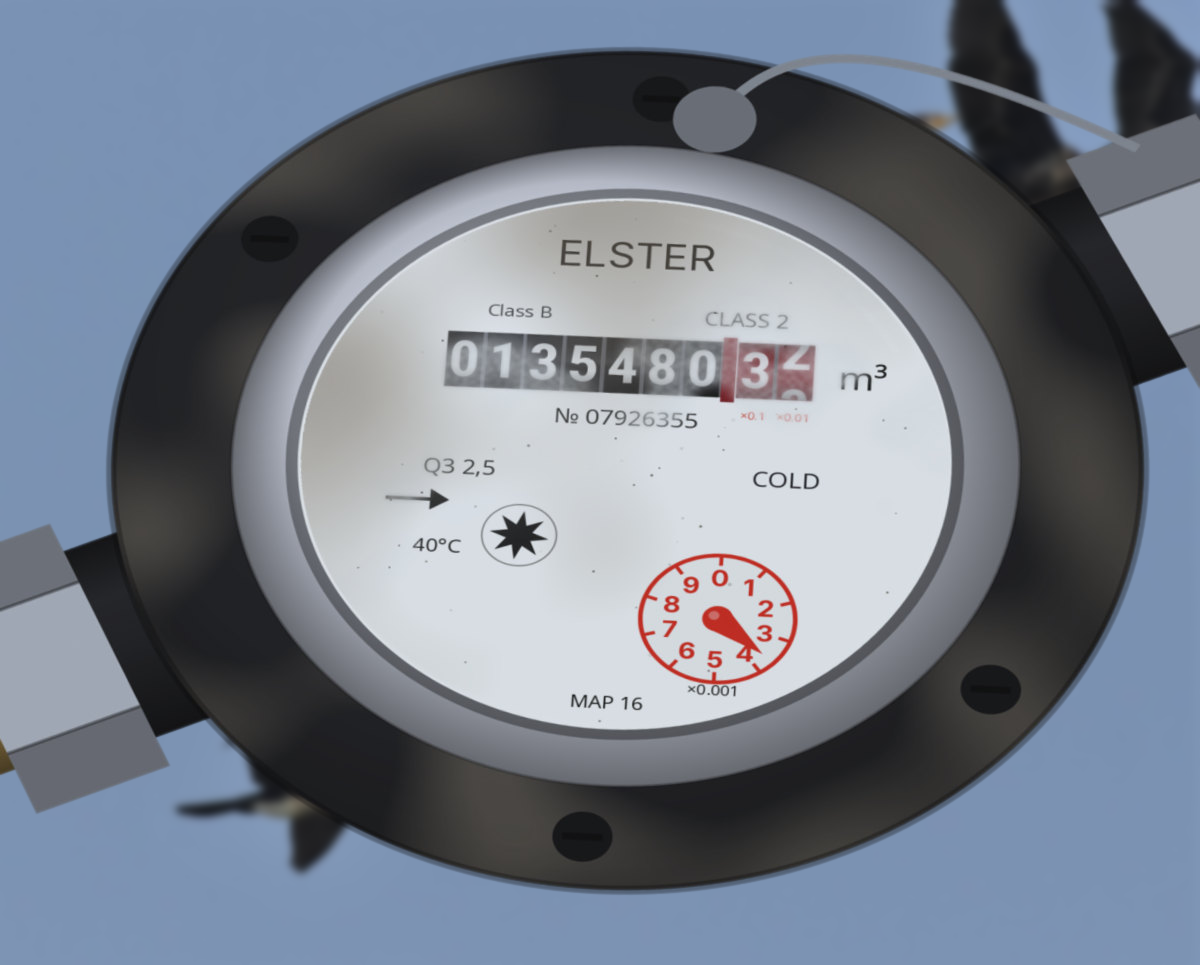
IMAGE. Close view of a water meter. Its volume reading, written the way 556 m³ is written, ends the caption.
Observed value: 135480.323 m³
